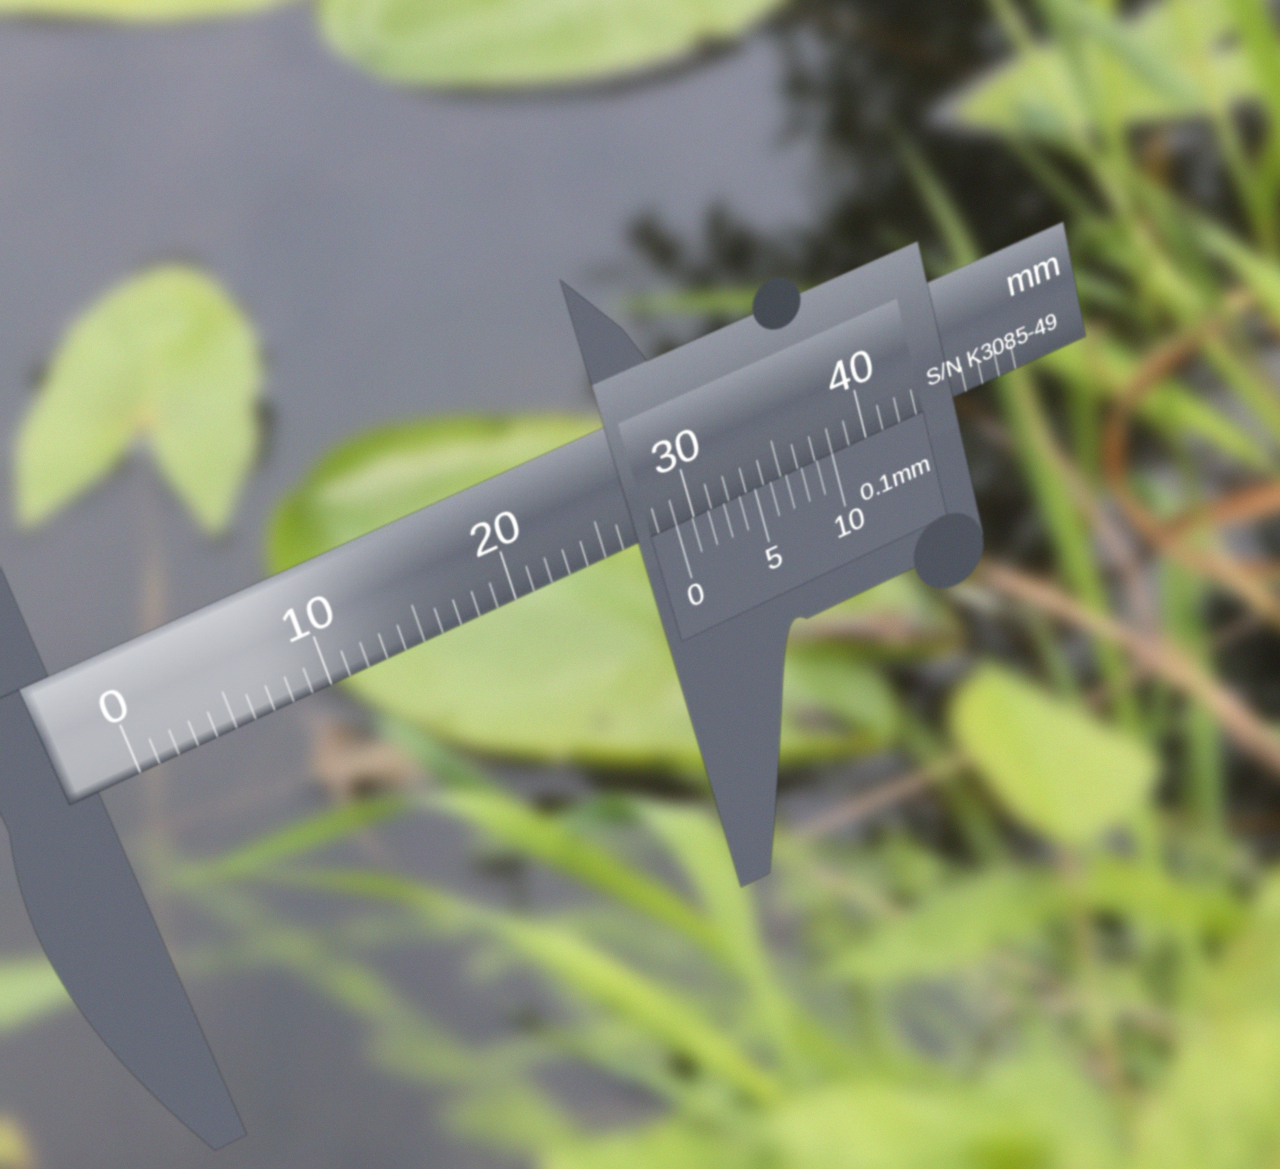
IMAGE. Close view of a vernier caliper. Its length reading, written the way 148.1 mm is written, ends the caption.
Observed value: 29.0 mm
